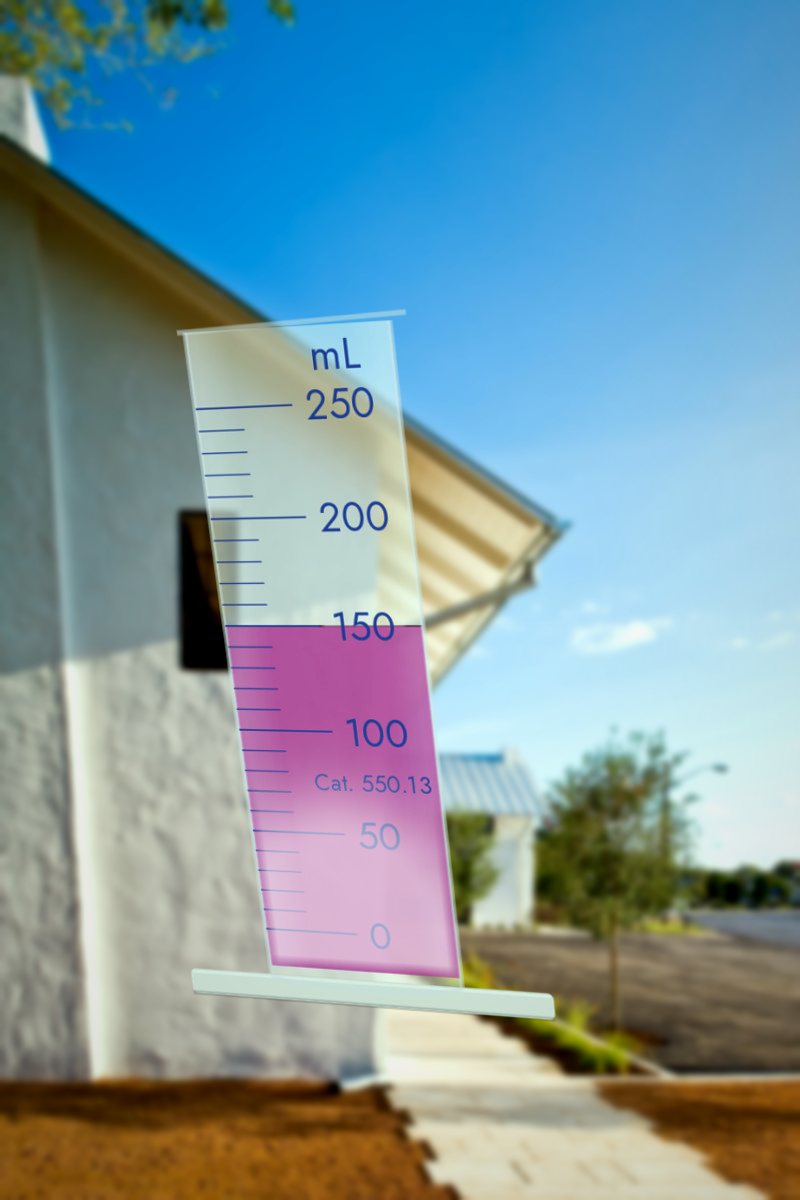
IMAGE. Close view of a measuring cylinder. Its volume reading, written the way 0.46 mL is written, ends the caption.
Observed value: 150 mL
